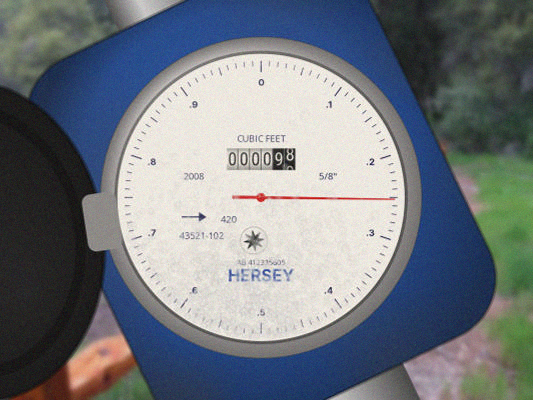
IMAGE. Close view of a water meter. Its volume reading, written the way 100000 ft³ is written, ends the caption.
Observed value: 98.25 ft³
